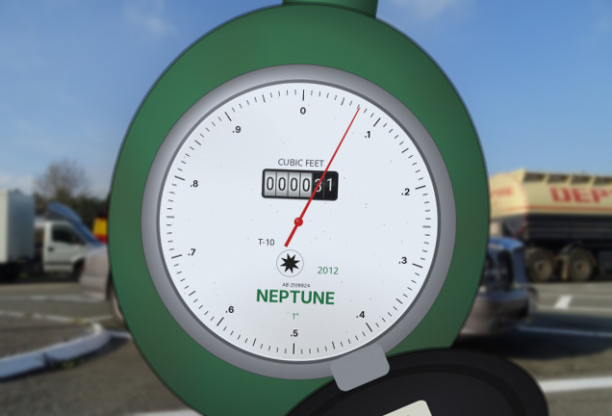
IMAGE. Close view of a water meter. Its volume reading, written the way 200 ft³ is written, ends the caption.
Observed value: 31.07 ft³
